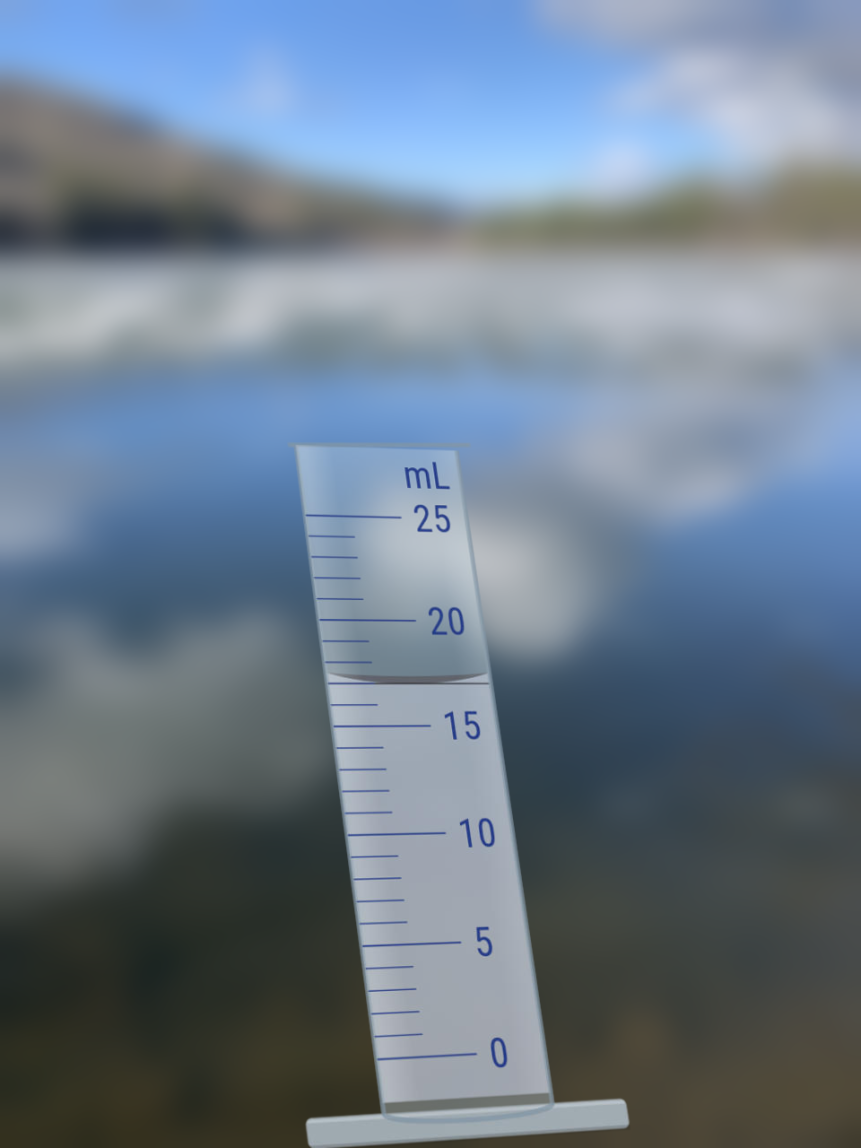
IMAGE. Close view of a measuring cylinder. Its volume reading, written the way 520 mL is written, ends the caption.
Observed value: 17 mL
